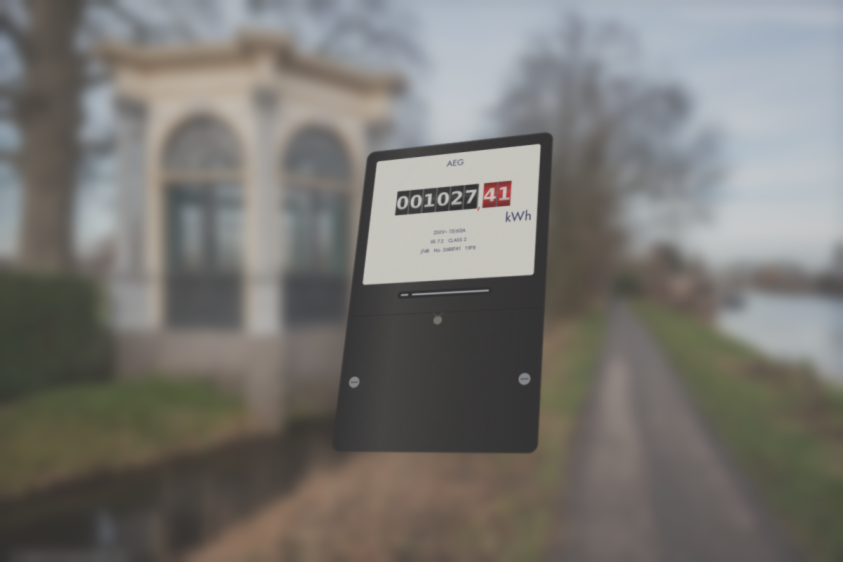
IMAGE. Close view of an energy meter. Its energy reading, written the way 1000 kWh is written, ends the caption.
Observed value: 1027.41 kWh
